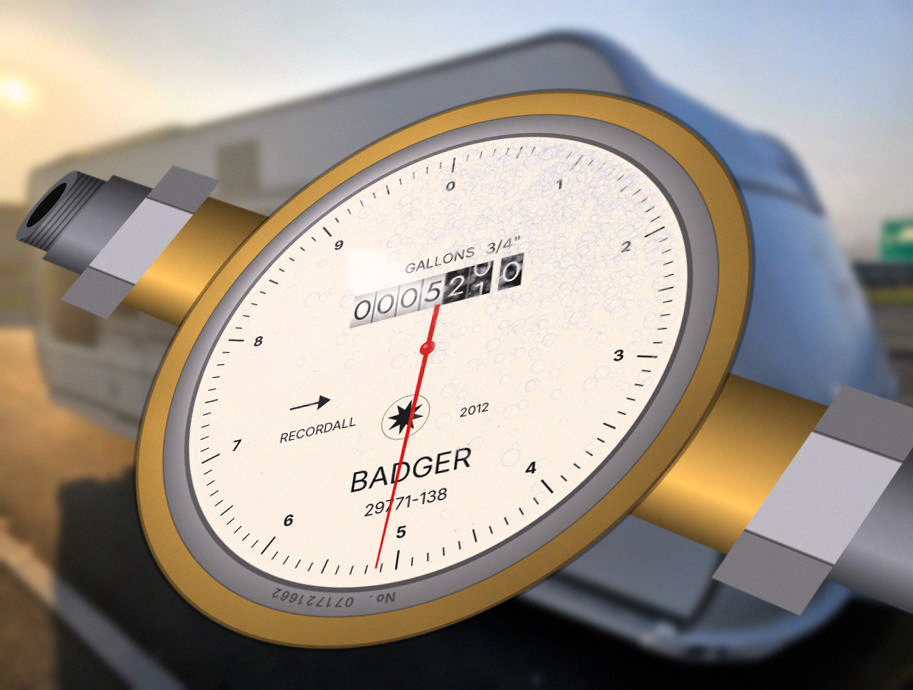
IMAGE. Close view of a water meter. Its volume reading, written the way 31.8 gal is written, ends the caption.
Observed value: 5205.1 gal
